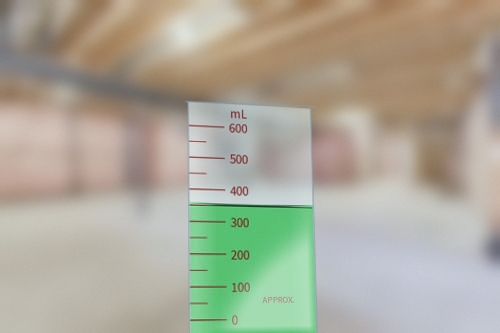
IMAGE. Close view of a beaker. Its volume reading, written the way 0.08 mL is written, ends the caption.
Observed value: 350 mL
